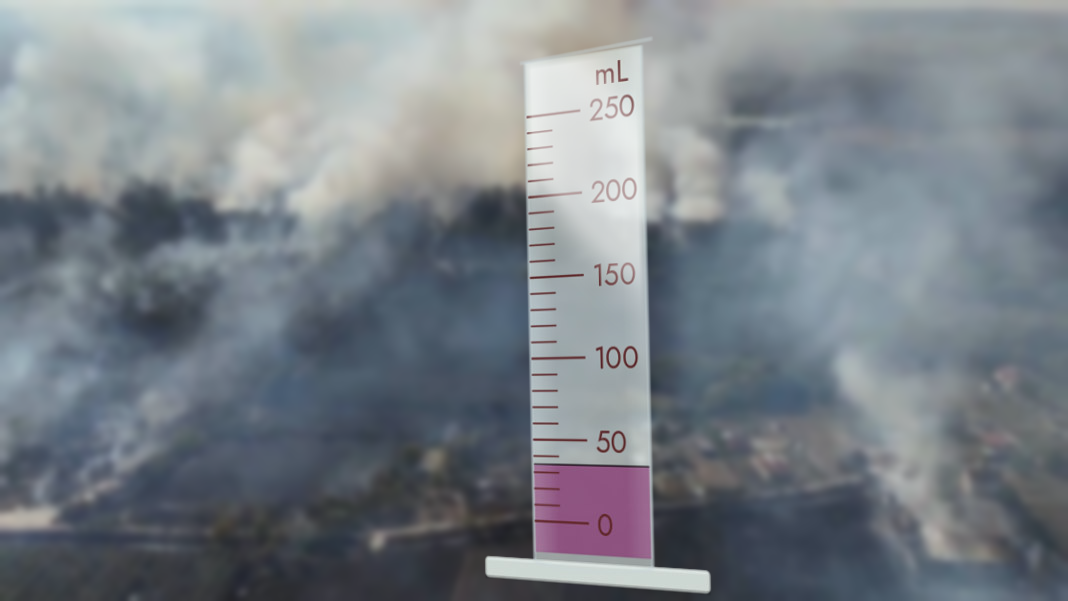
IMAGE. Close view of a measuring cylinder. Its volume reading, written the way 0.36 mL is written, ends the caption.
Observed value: 35 mL
